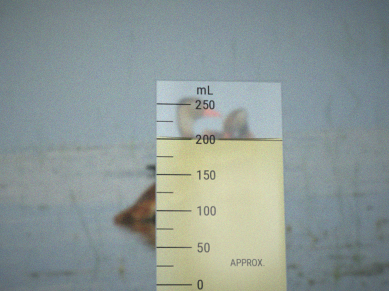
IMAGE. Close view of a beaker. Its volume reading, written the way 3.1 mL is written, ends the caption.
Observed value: 200 mL
